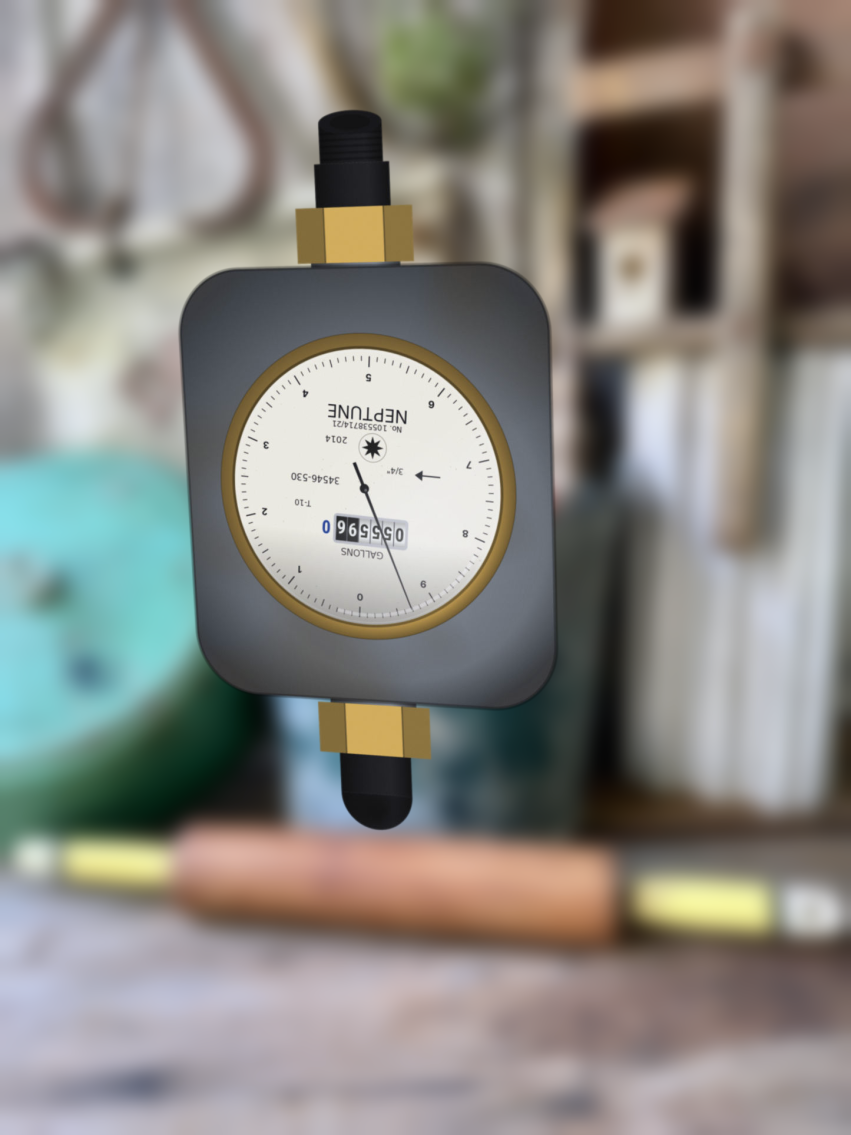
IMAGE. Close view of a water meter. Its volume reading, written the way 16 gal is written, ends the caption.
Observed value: 555959.3 gal
